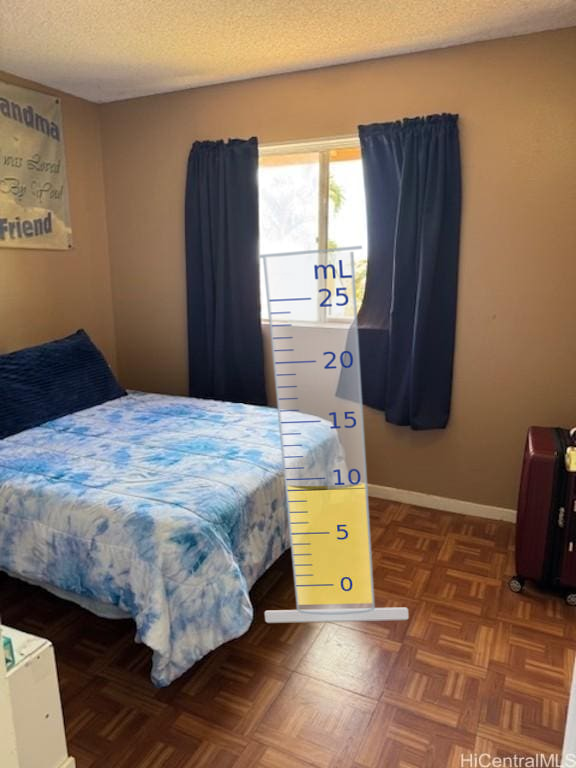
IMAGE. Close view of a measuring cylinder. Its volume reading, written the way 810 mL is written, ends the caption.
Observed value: 9 mL
